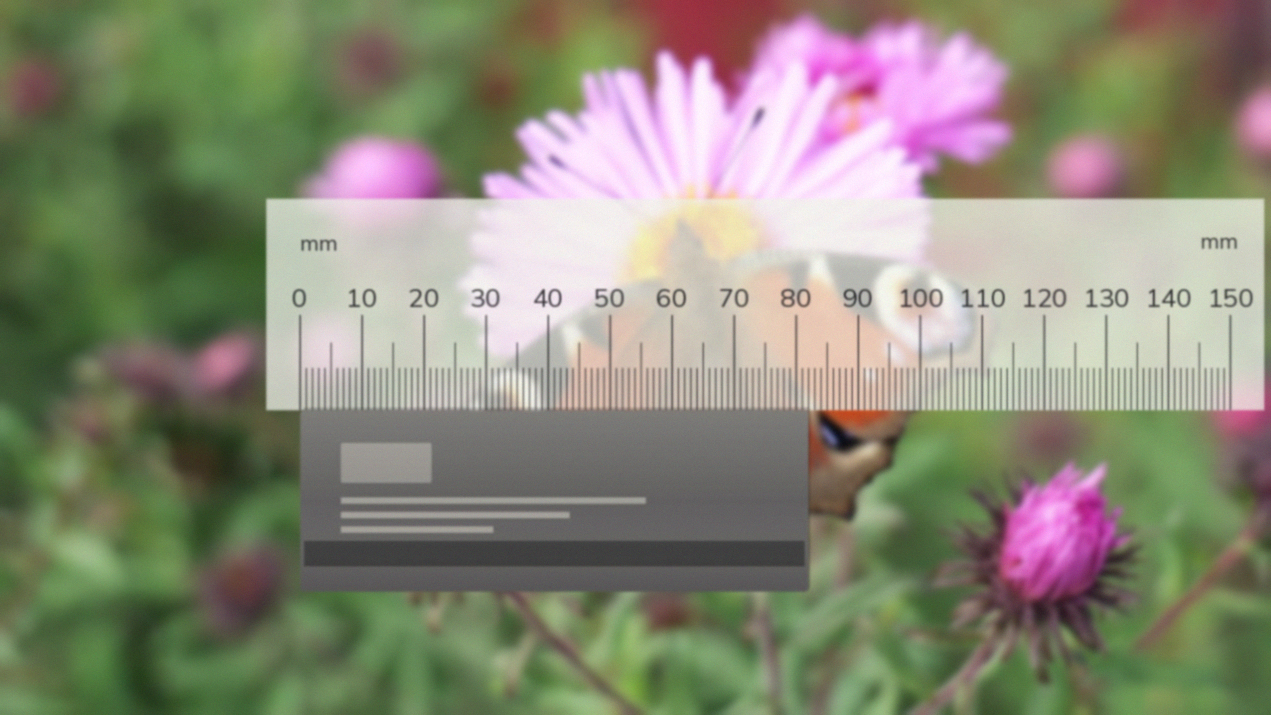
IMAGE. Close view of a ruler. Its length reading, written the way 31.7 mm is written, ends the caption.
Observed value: 82 mm
